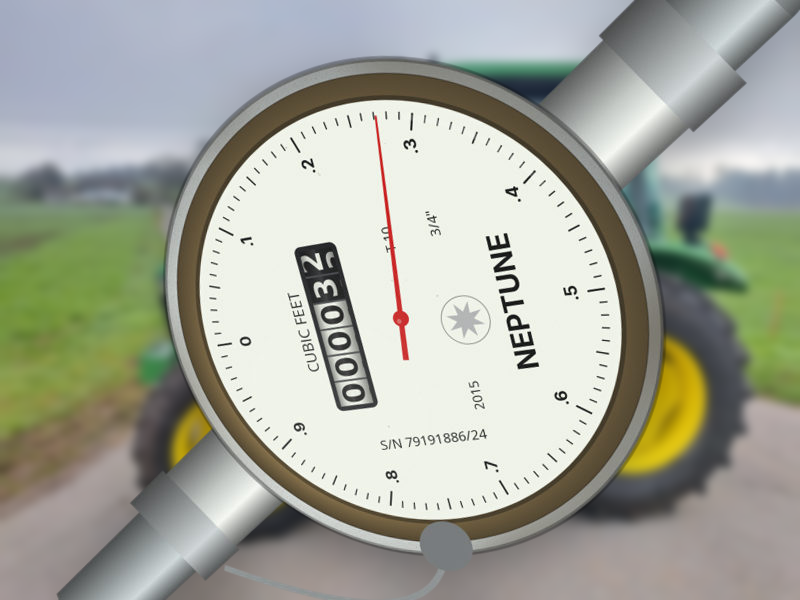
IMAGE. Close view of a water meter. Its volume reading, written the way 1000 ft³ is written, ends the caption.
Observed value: 32.27 ft³
